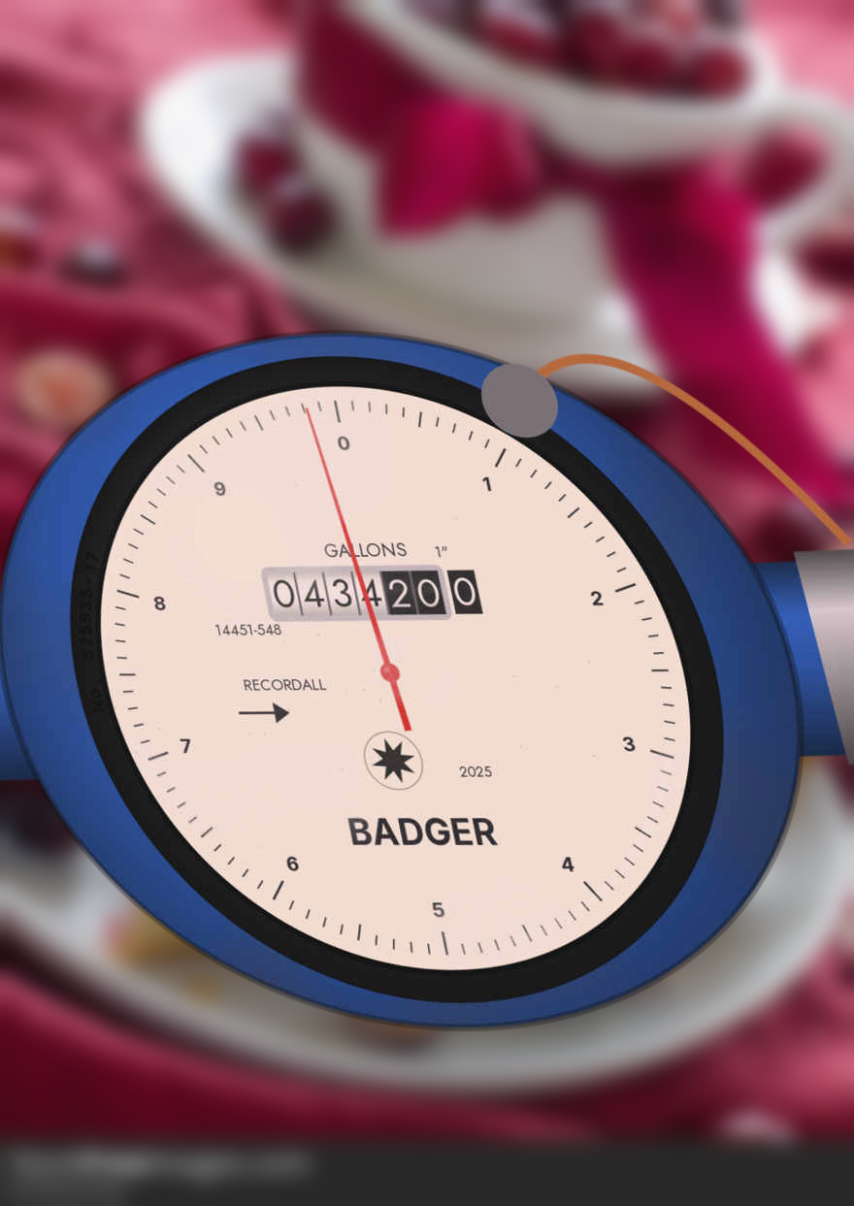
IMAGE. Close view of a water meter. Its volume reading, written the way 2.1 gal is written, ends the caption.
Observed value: 434199.8 gal
